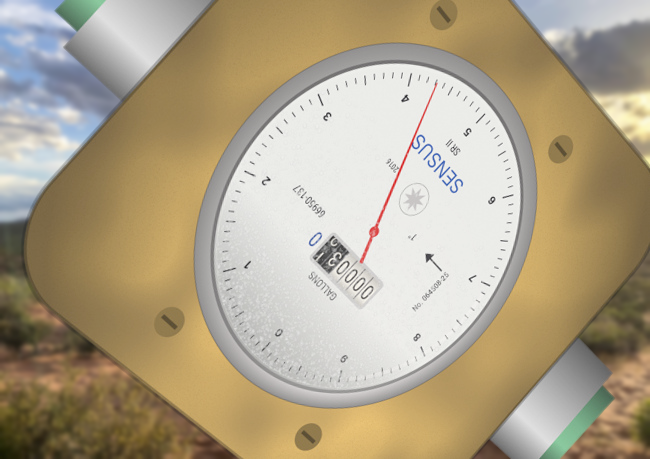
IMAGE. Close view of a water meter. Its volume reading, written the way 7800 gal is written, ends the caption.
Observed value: 314.3 gal
